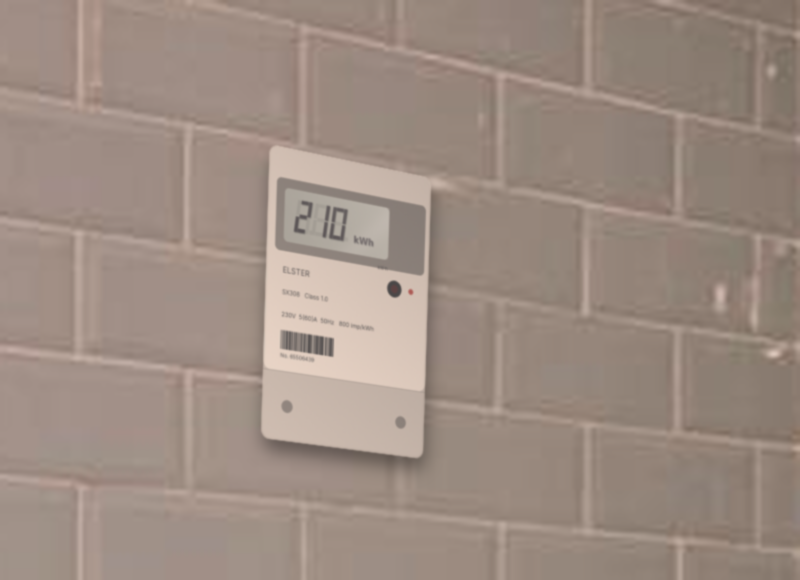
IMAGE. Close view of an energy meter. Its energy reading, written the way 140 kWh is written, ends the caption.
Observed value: 210 kWh
